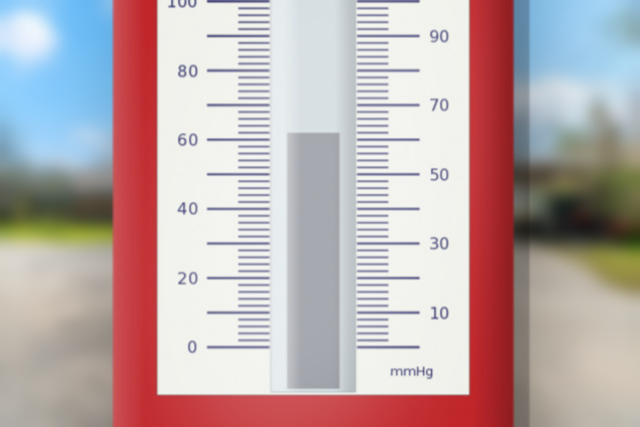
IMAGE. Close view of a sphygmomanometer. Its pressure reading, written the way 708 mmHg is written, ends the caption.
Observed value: 62 mmHg
